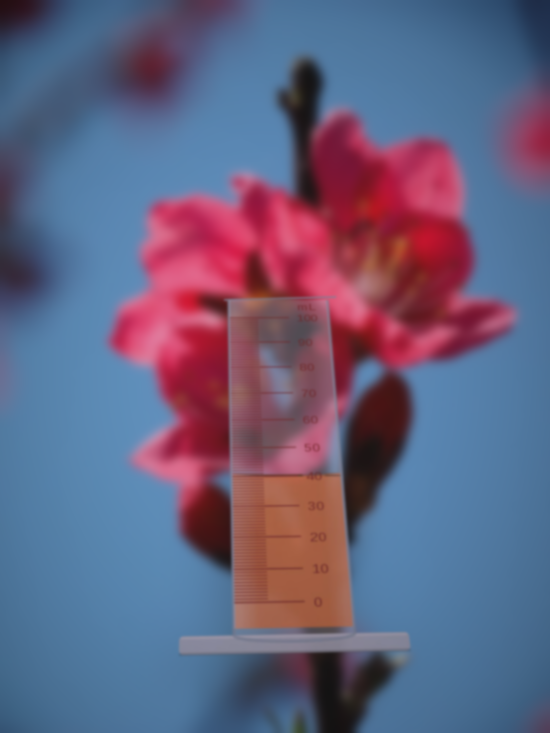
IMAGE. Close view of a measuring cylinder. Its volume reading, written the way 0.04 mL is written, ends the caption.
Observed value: 40 mL
